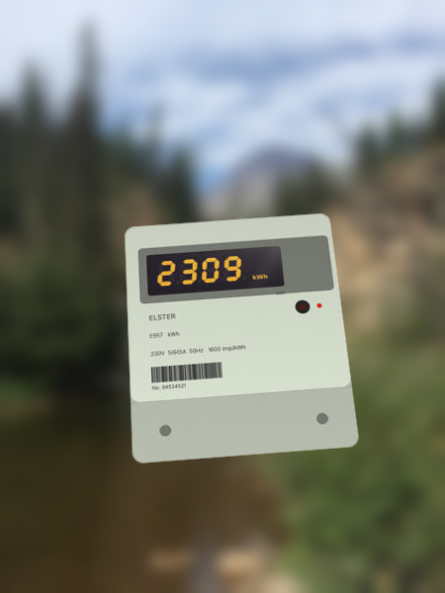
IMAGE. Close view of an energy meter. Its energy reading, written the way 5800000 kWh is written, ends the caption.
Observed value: 2309 kWh
